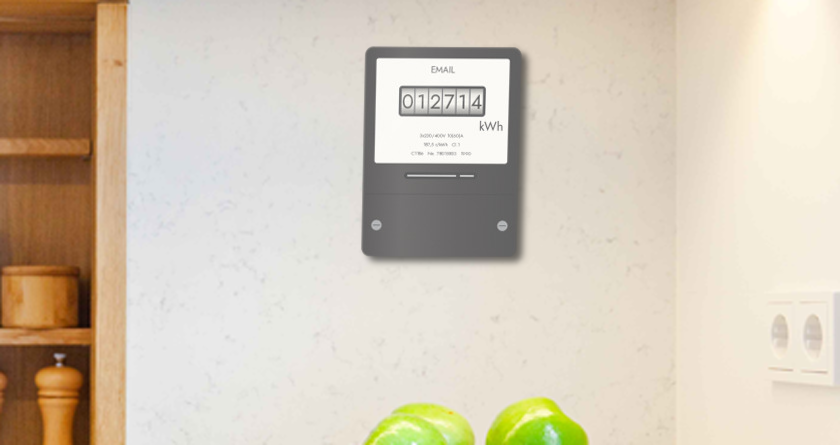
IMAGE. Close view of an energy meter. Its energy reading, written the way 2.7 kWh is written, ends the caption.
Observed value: 12714 kWh
